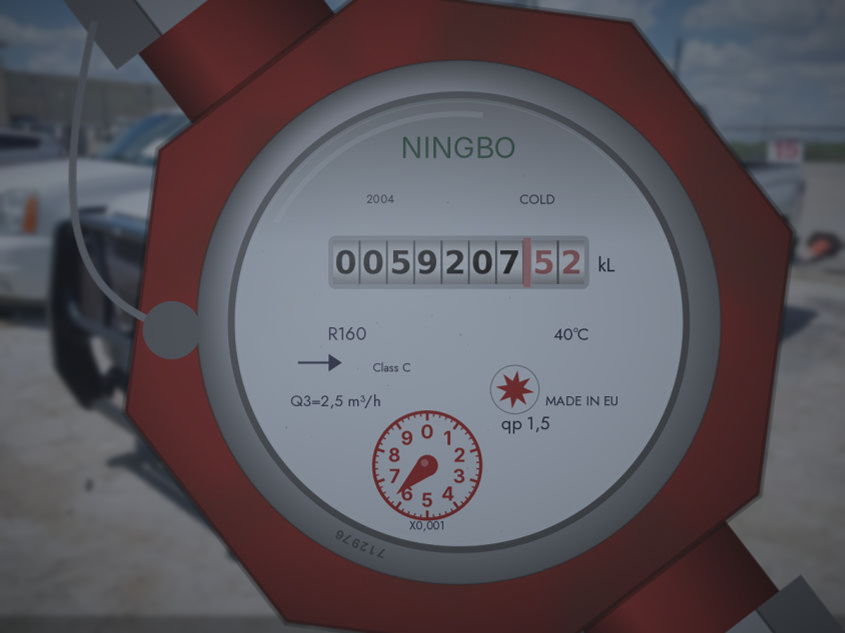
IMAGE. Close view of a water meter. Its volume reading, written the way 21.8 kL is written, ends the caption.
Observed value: 59207.526 kL
